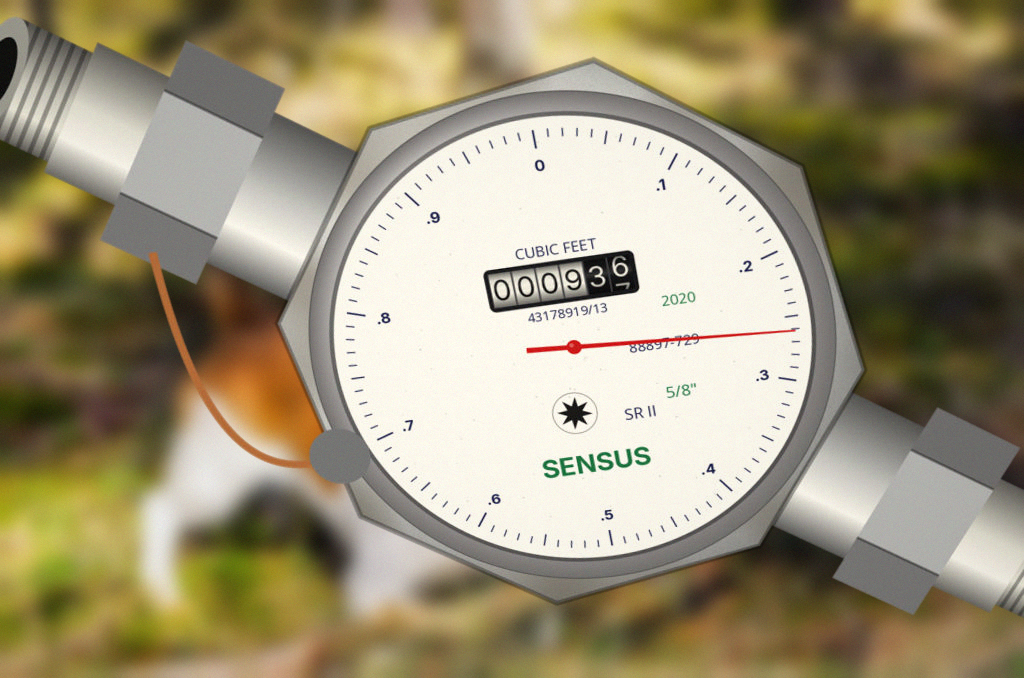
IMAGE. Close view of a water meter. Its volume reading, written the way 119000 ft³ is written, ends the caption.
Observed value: 936.26 ft³
